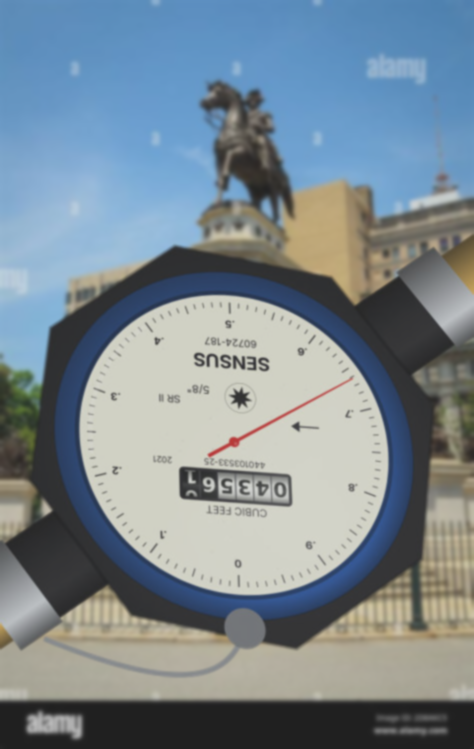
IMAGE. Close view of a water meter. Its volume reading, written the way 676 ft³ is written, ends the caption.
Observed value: 43560.66 ft³
